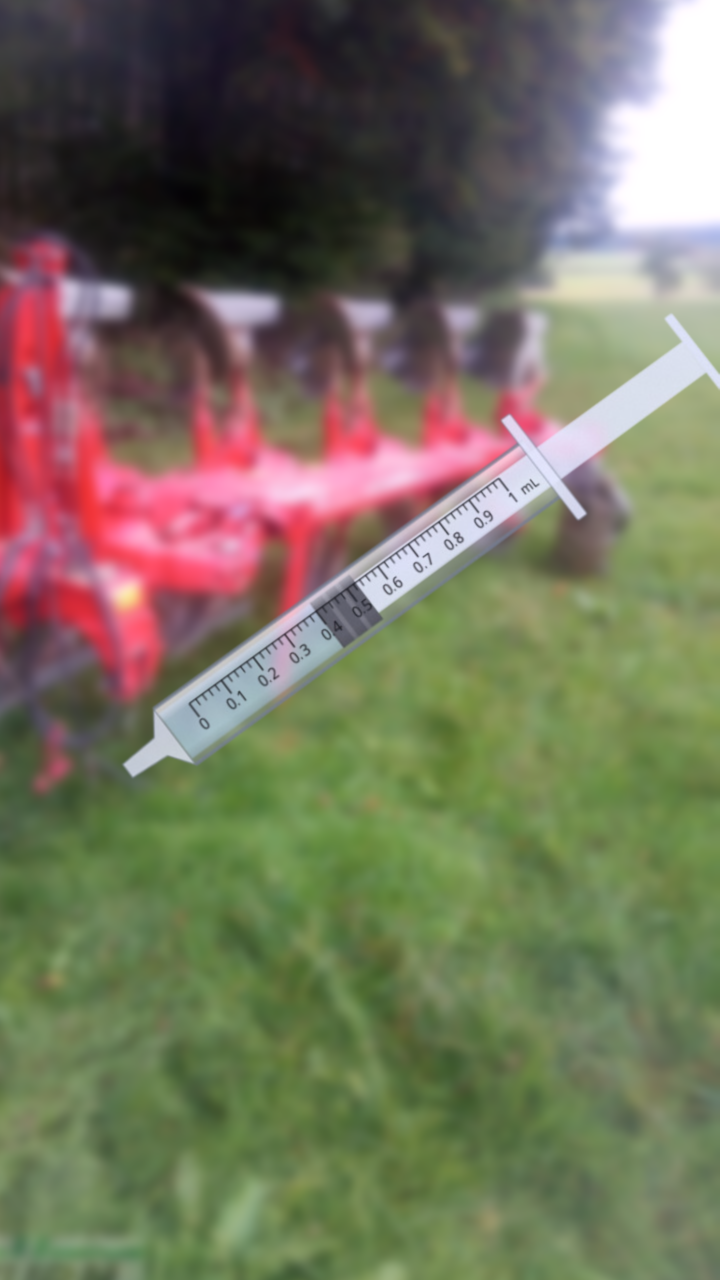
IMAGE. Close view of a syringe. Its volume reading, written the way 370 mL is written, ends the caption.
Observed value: 0.4 mL
